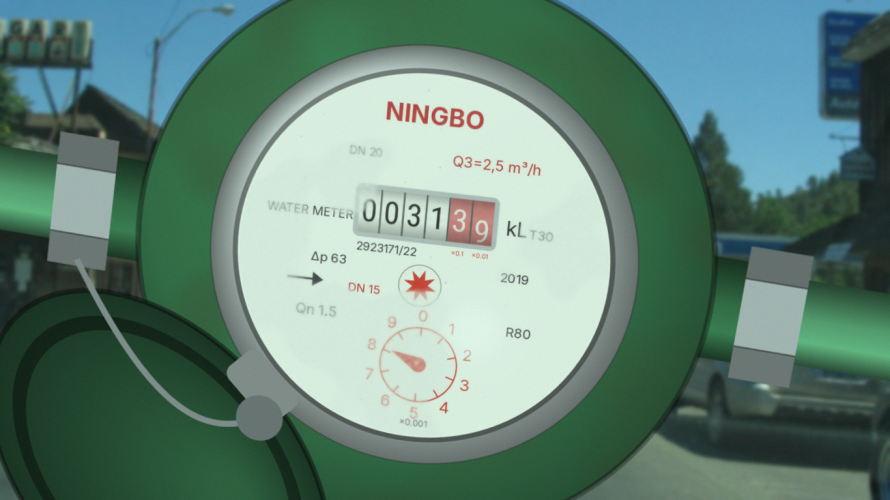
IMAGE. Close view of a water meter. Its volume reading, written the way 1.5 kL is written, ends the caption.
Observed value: 31.388 kL
